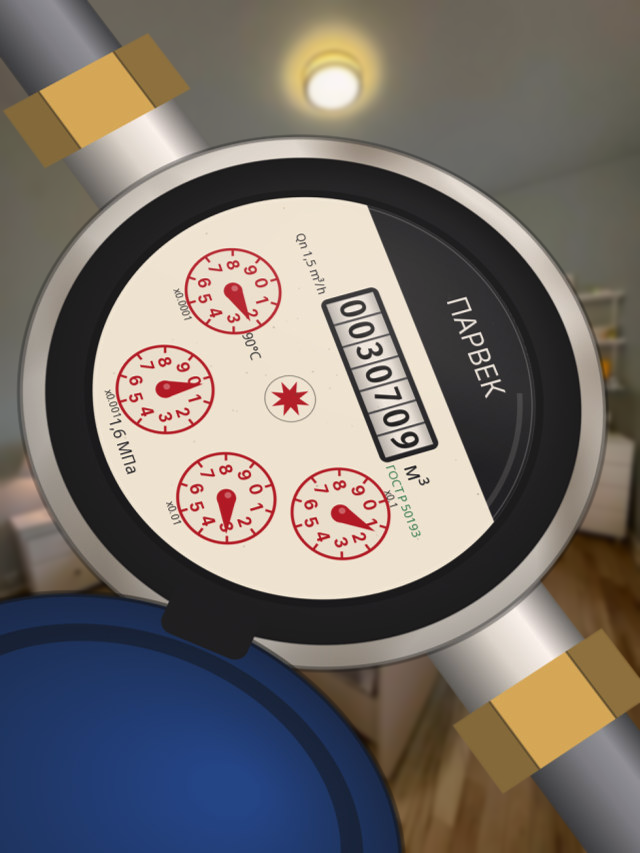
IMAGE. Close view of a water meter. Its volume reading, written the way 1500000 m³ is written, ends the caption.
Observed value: 30709.1302 m³
